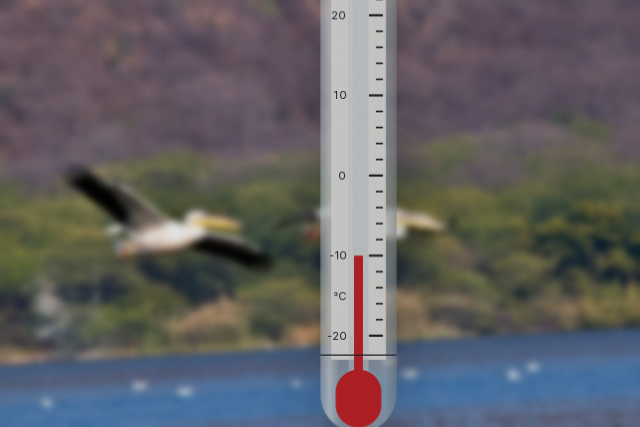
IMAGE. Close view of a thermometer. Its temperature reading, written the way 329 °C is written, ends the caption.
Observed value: -10 °C
